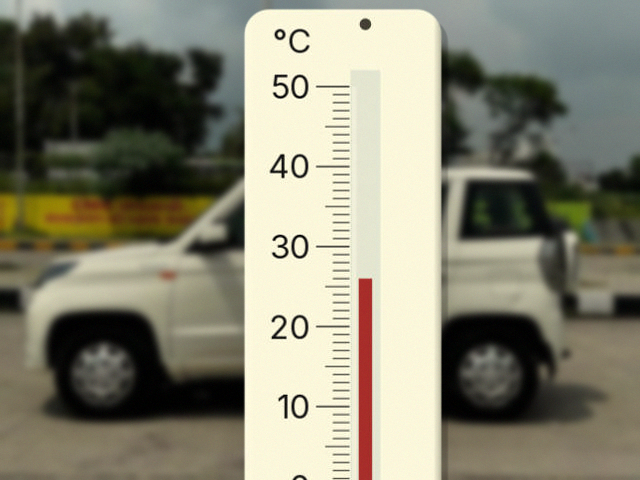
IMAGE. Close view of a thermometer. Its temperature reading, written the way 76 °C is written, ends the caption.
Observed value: 26 °C
